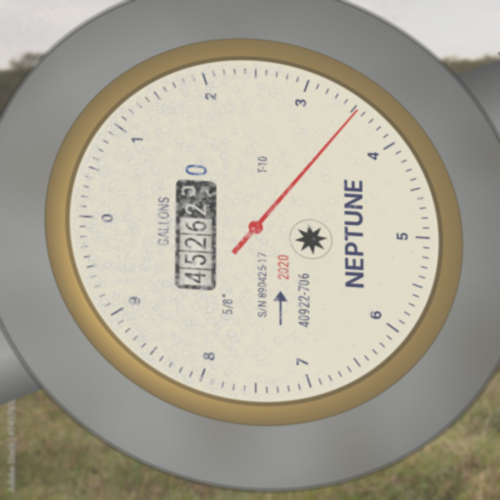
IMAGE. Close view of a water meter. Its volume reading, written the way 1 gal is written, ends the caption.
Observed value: 4526253.5 gal
